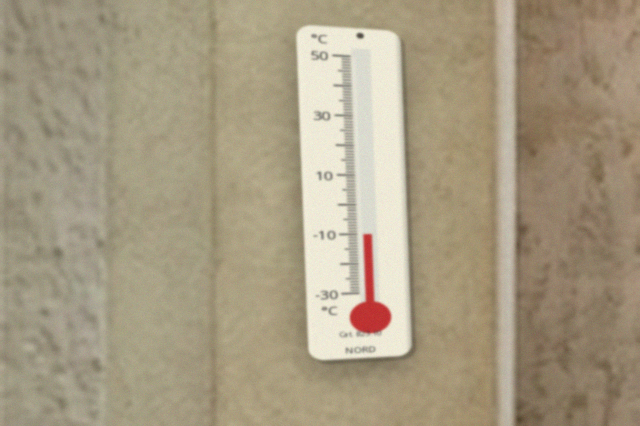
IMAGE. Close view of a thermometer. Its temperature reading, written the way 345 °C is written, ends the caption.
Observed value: -10 °C
